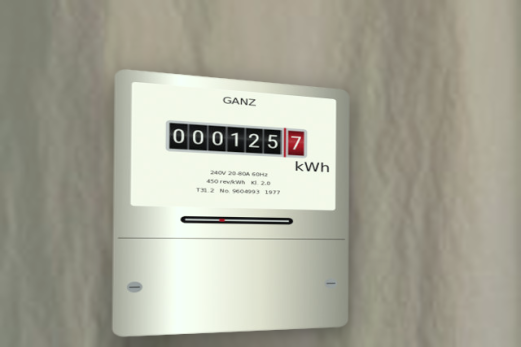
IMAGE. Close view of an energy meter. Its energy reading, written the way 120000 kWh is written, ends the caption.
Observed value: 125.7 kWh
